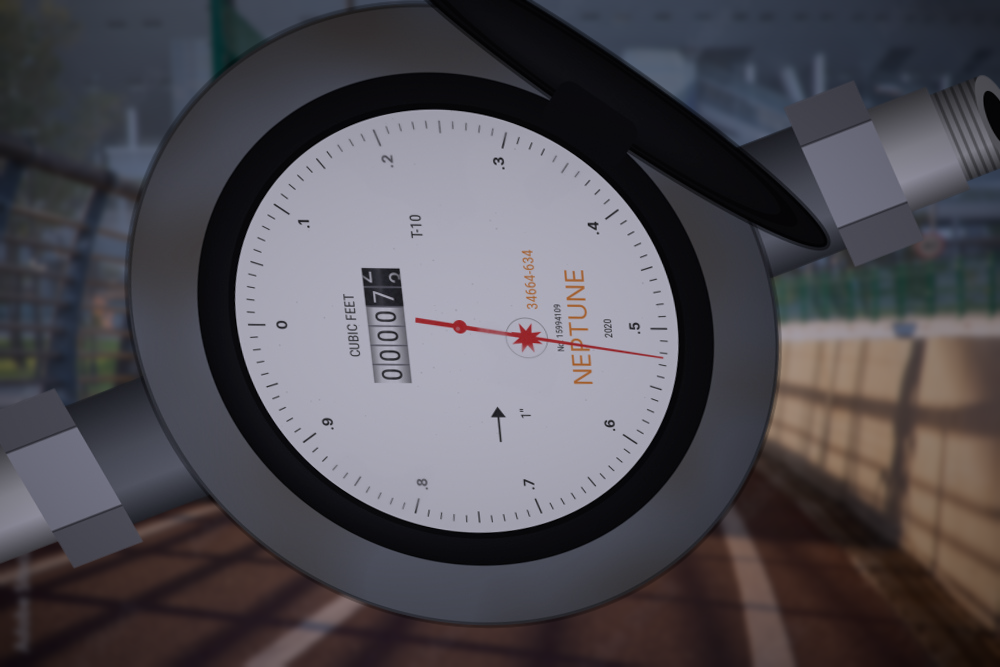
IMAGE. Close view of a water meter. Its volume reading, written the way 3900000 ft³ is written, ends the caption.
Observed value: 72.52 ft³
